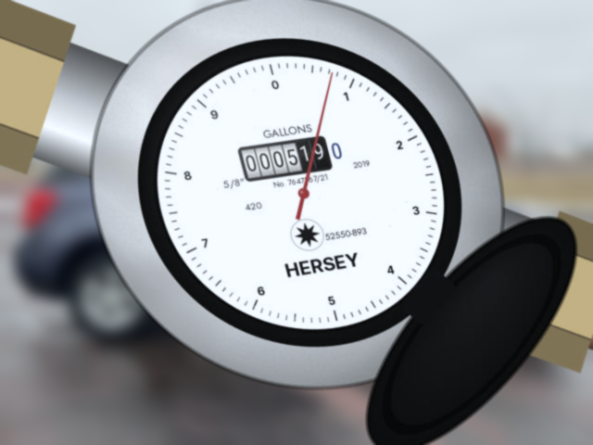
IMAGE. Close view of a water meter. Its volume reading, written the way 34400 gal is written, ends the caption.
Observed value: 5190.7 gal
